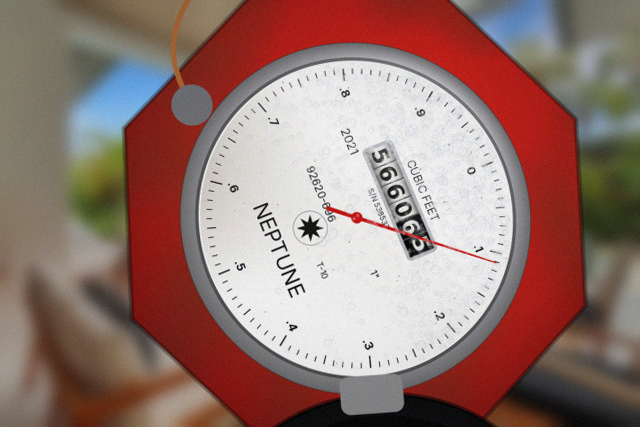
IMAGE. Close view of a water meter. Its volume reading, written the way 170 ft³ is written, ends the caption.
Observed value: 566065.11 ft³
